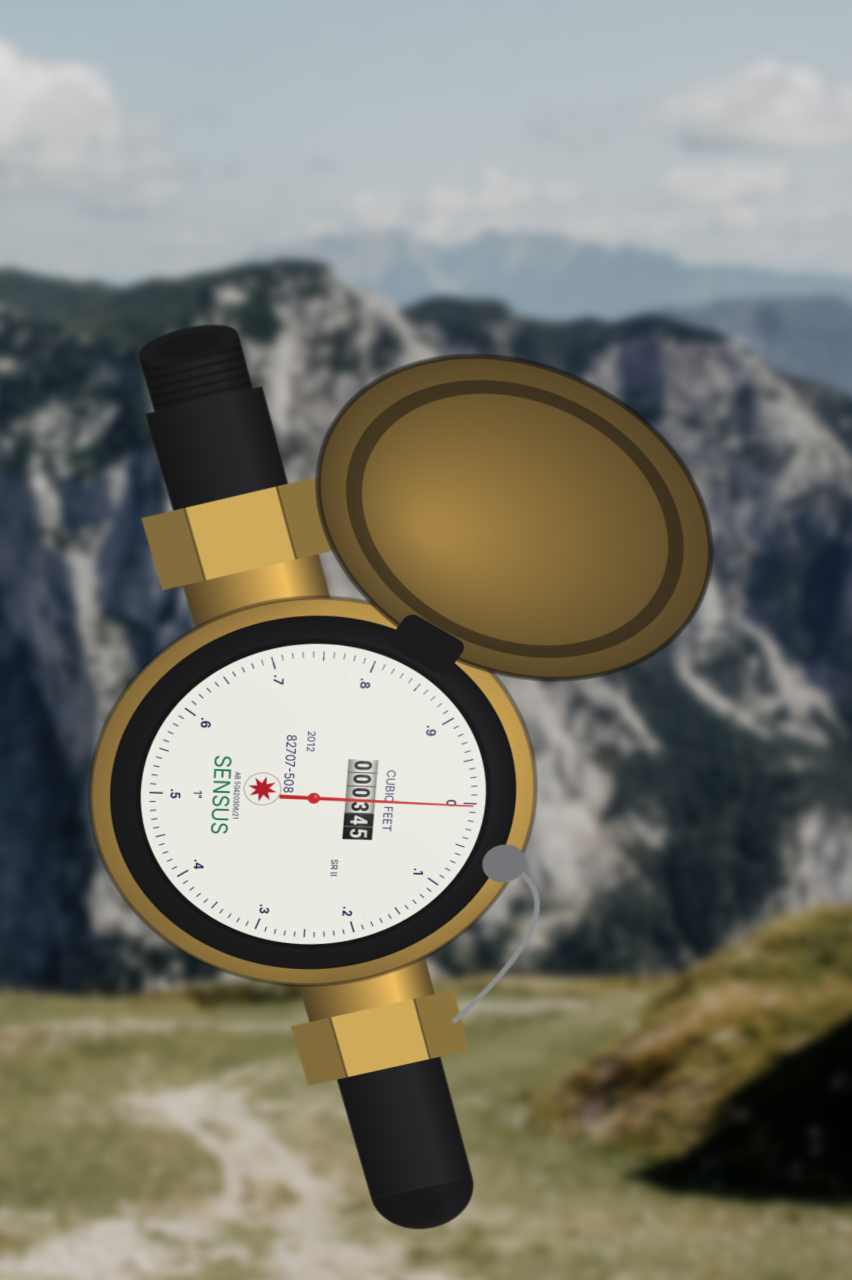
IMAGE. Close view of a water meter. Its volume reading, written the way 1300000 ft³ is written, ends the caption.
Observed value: 345.00 ft³
